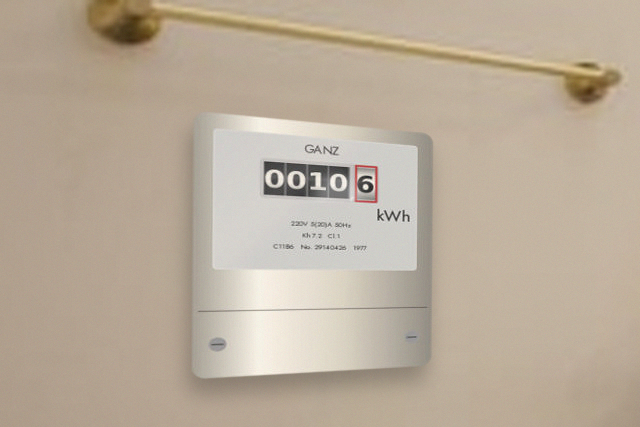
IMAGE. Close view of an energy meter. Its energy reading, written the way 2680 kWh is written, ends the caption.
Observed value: 10.6 kWh
